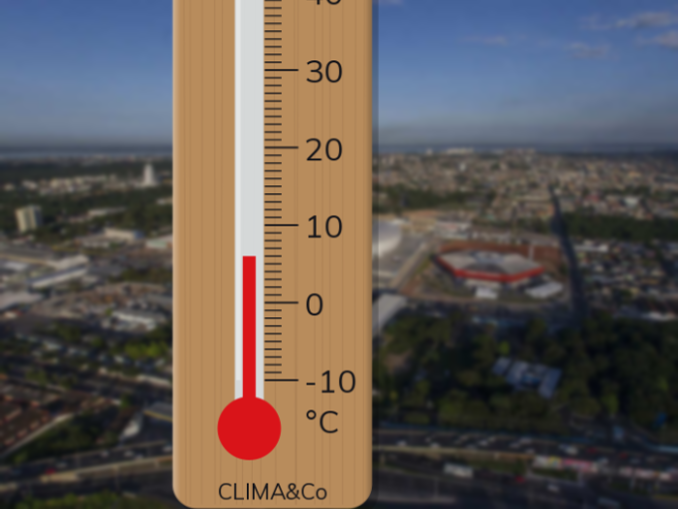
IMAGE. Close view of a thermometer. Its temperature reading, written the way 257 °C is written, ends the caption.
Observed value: 6 °C
